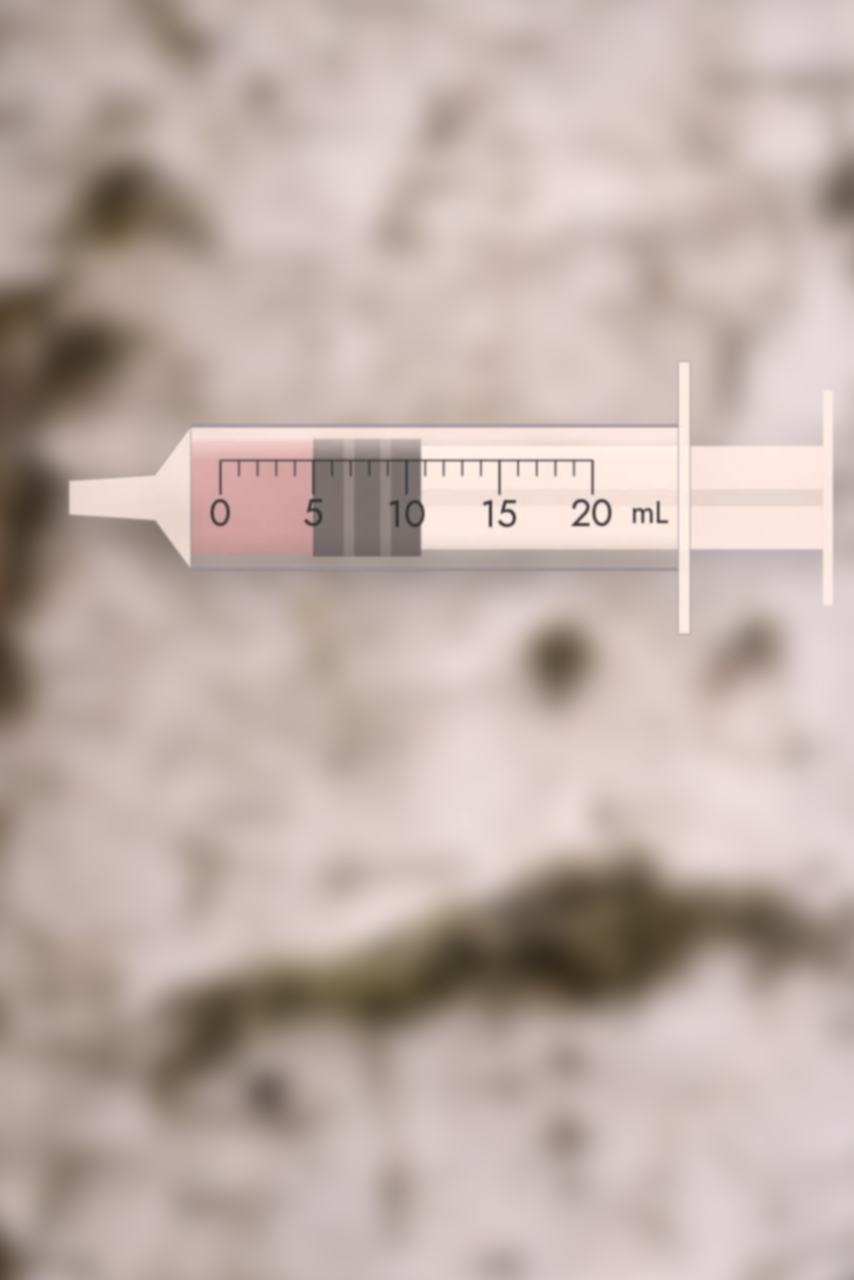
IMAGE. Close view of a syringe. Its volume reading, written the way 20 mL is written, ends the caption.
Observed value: 5 mL
